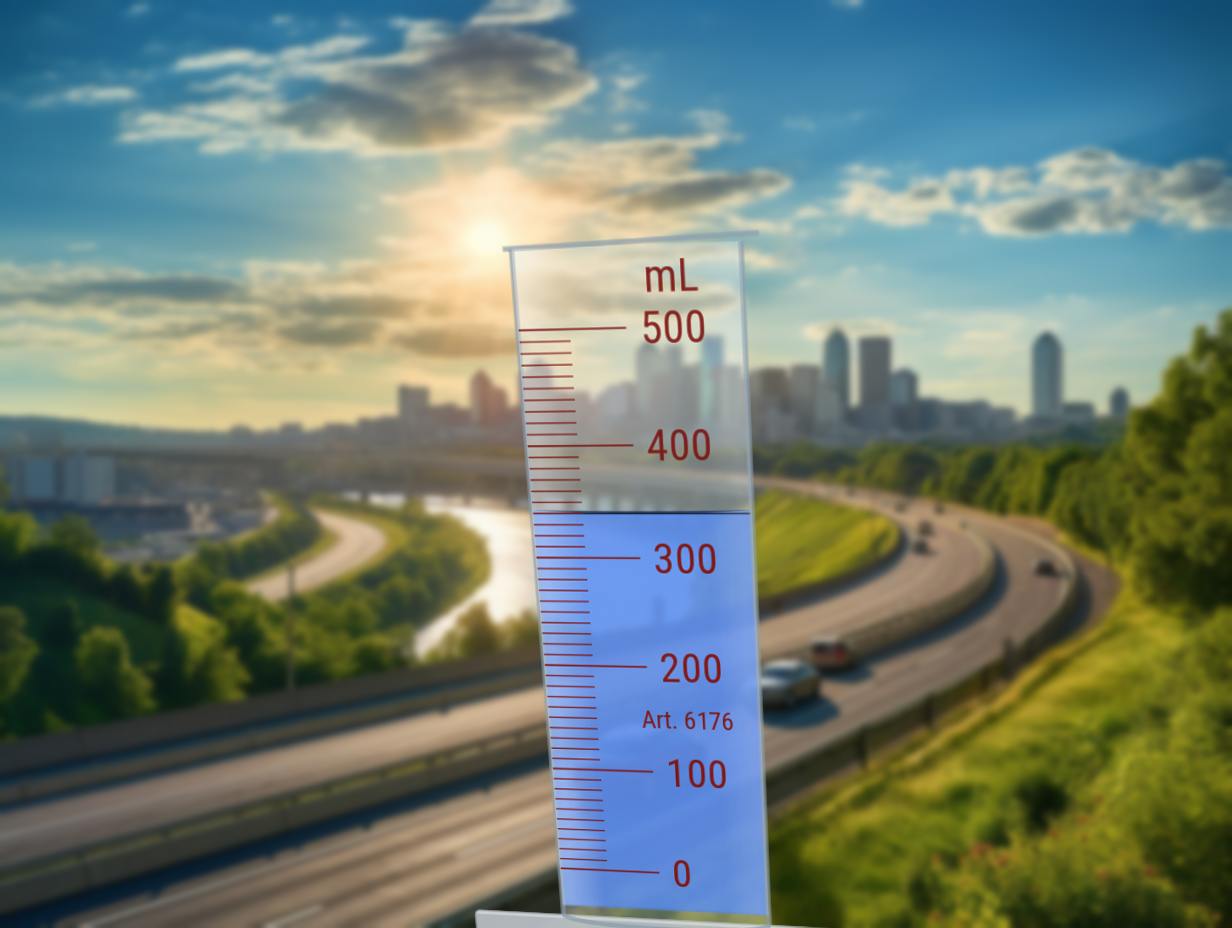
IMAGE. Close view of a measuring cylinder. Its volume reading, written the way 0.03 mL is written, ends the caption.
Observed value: 340 mL
